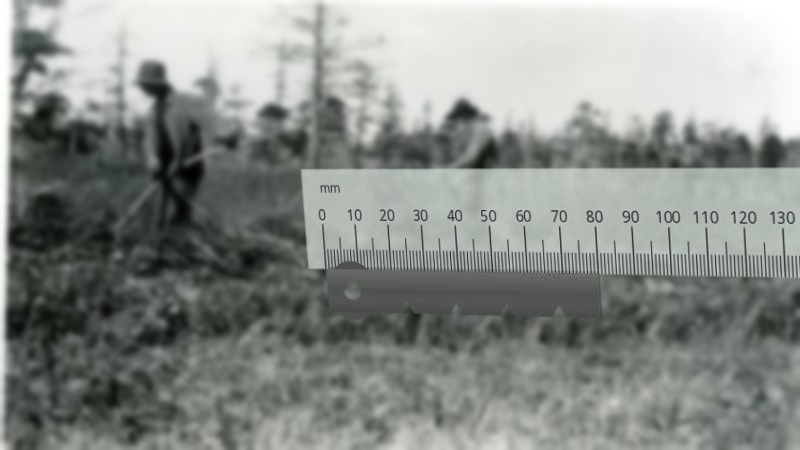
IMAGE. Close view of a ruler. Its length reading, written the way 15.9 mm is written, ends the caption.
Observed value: 80 mm
